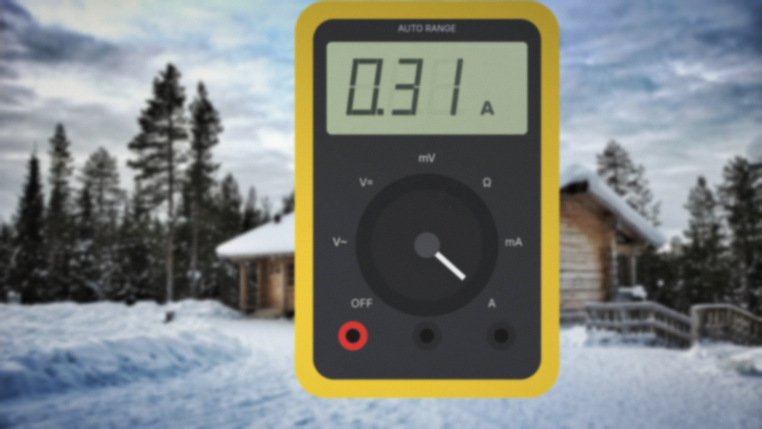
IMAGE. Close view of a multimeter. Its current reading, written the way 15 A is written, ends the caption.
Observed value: 0.31 A
